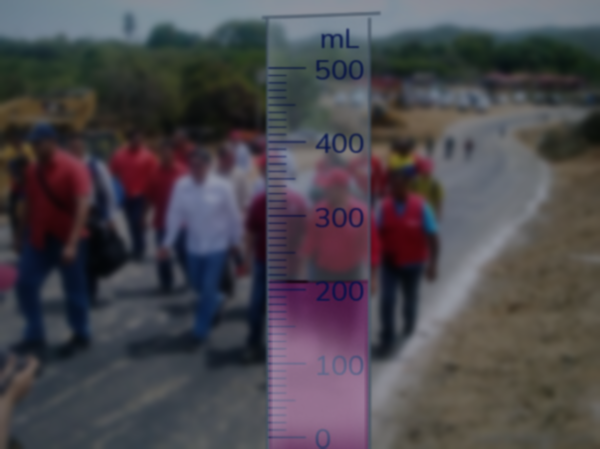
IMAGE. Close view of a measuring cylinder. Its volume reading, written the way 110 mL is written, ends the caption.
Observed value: 210 mL
